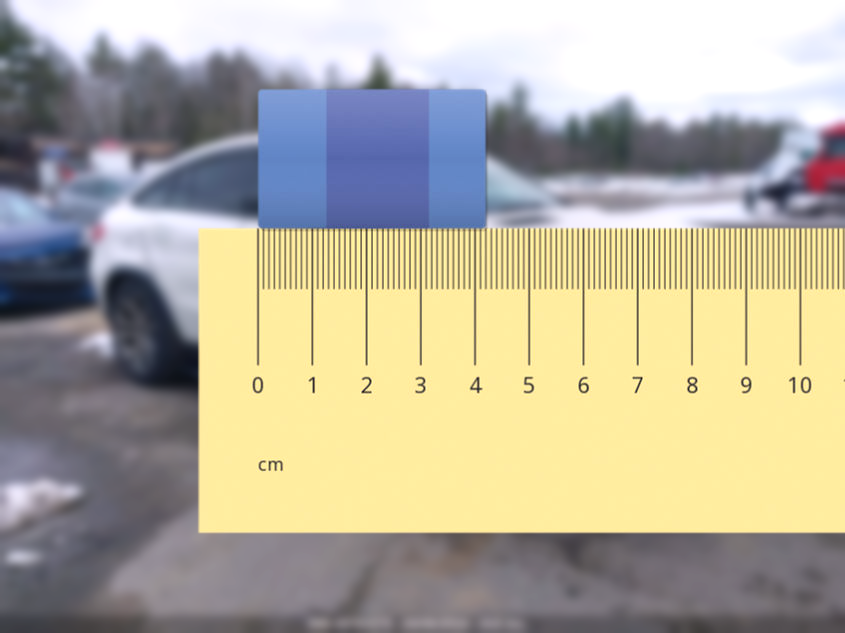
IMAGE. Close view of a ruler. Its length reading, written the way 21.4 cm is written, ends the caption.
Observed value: 4.2 cm
